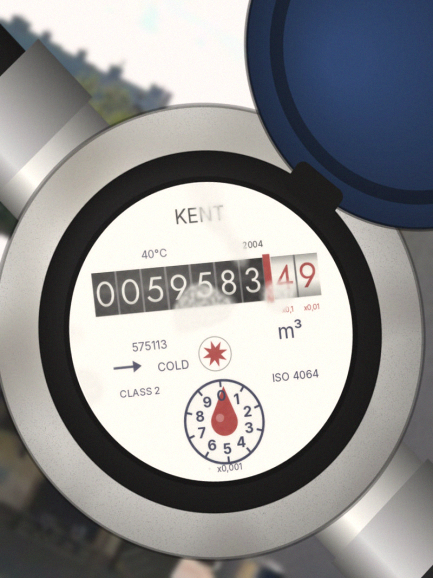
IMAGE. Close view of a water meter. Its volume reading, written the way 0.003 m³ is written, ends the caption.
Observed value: 59583.490 m³
